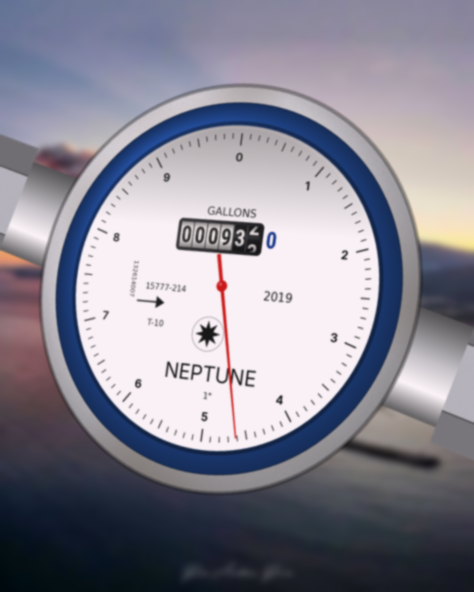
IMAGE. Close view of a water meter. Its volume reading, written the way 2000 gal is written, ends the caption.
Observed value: 9324.6 gal
